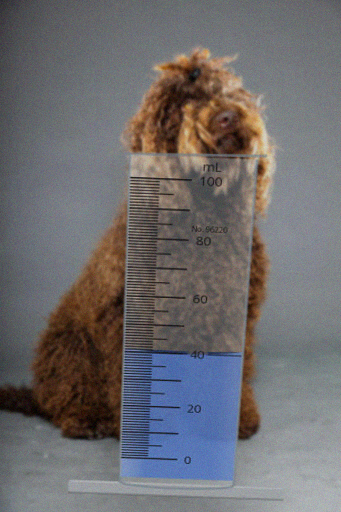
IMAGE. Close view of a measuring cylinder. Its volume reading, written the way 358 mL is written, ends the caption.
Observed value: 40 mL
